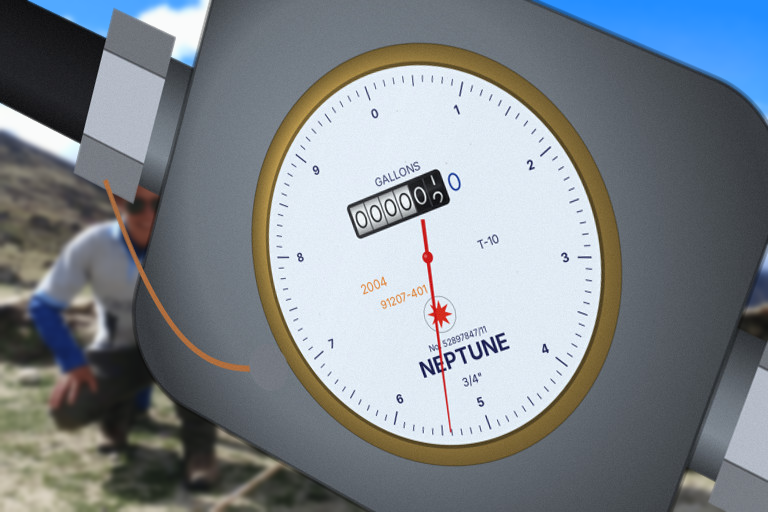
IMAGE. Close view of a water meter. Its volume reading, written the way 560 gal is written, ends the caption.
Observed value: 15.4 gal
